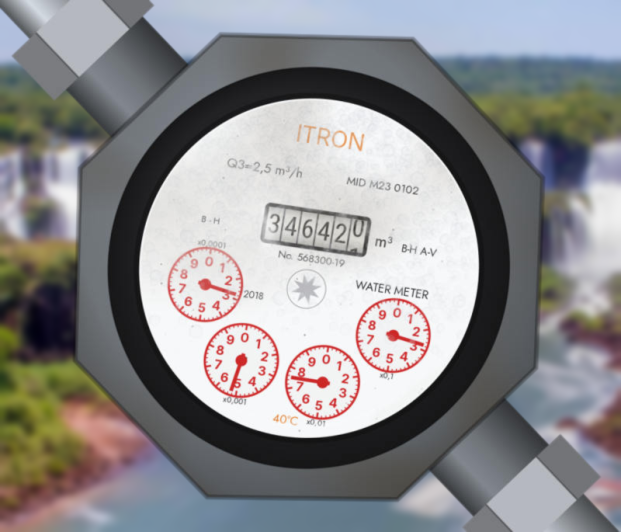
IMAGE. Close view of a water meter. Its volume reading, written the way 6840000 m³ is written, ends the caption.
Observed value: 346420.2752 m³
